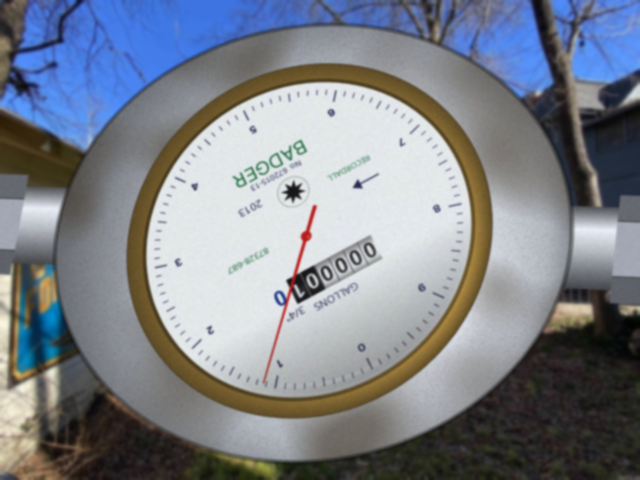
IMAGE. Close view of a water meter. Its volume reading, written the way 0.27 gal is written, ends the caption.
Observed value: 11.1 gal
